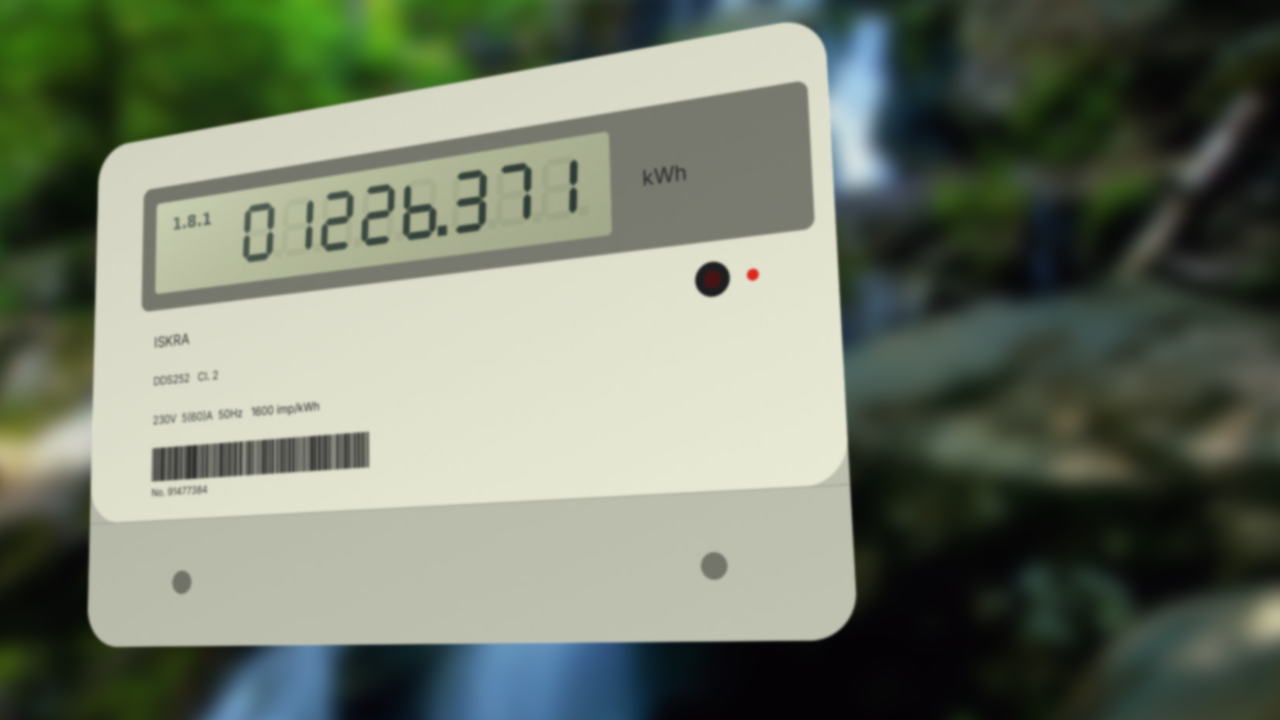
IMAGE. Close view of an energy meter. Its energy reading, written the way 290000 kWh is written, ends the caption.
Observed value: 1226.371 kWh
